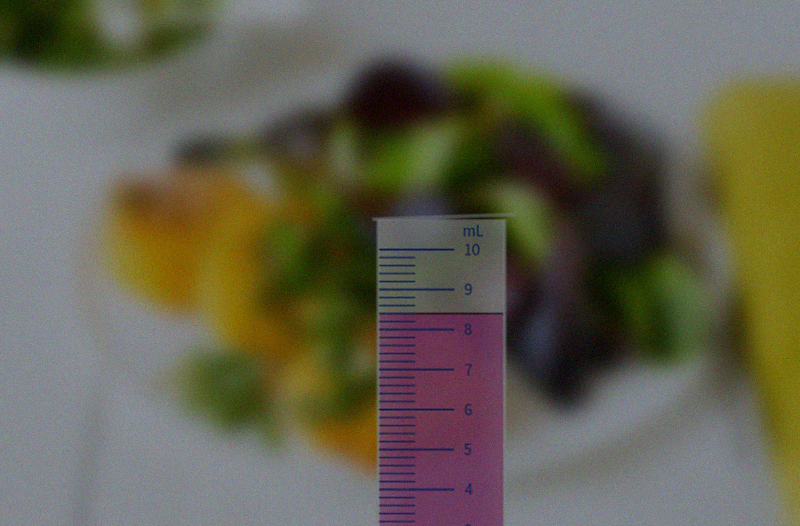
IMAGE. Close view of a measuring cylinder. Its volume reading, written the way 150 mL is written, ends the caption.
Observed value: 8.4 mL
